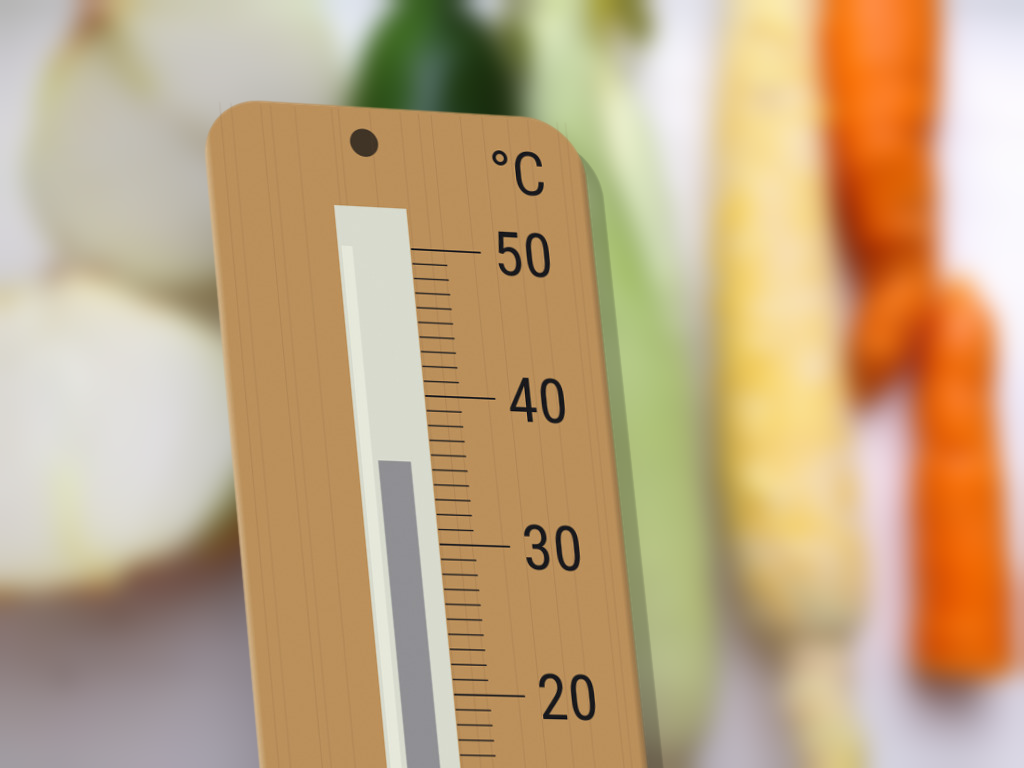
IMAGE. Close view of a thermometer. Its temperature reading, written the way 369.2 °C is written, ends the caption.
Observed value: 35.5 °C
